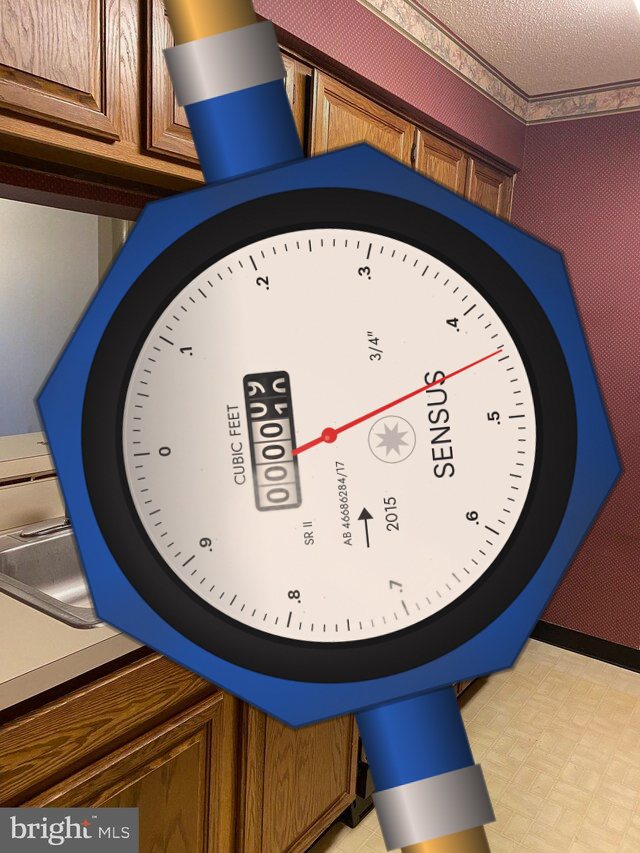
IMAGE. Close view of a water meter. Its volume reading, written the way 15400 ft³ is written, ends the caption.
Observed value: 9.44 ft³
